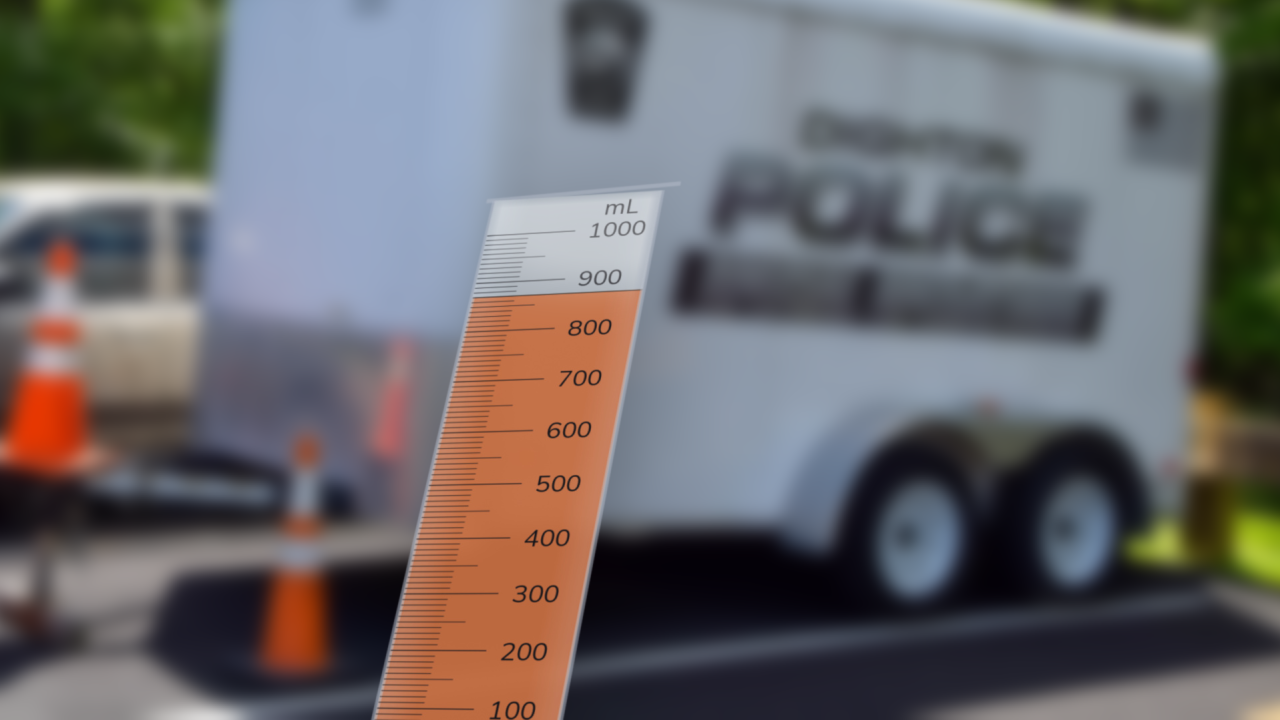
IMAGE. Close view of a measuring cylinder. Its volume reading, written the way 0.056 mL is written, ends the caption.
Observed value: 870 mL
